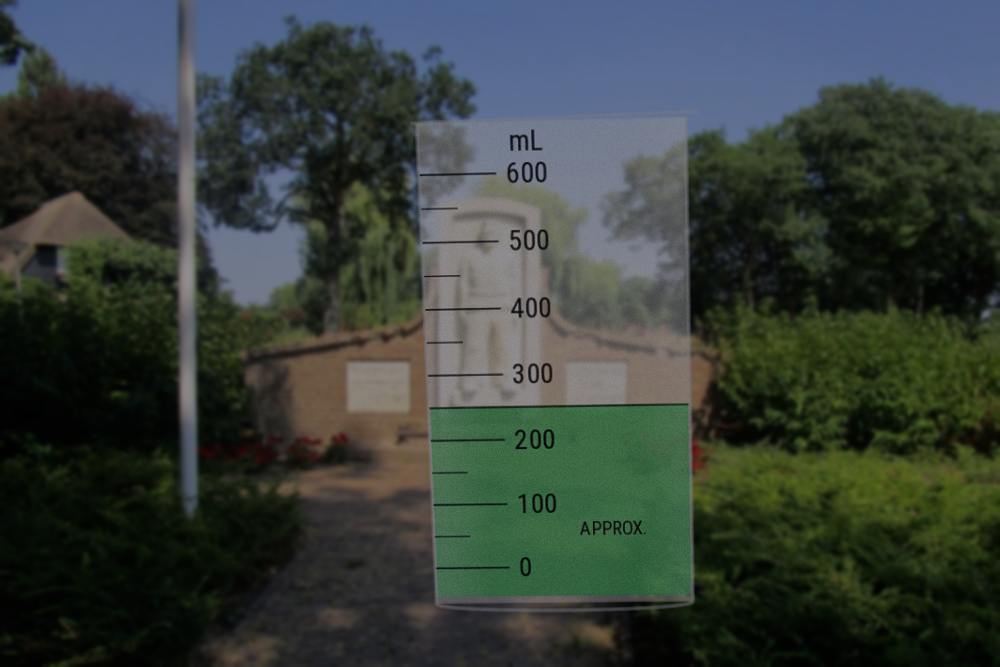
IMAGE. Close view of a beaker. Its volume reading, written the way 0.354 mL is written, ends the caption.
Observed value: 250 mL
